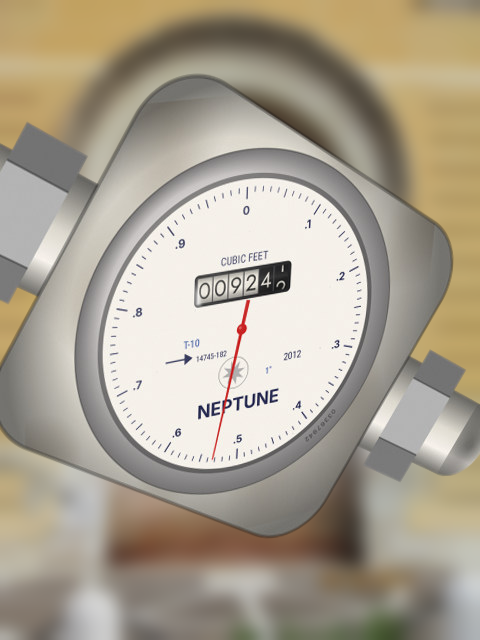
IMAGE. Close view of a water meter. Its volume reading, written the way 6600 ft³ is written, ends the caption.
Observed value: 9241.53 ft³
